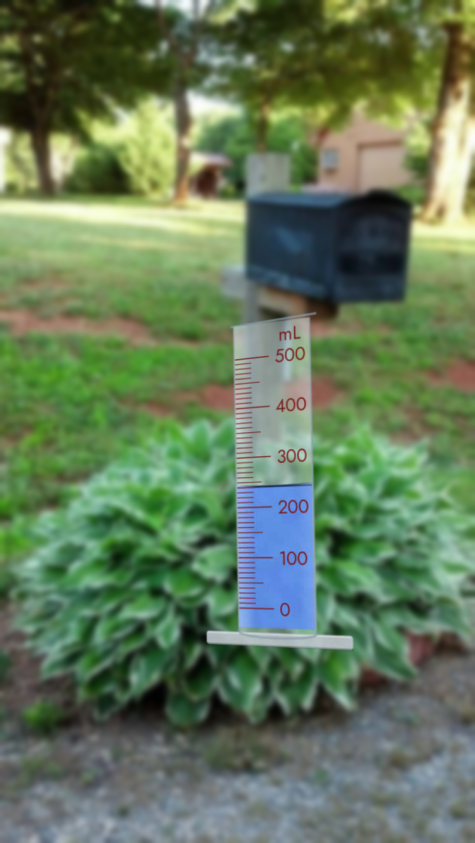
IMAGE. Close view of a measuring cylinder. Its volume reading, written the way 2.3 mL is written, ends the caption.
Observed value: 240 mL
